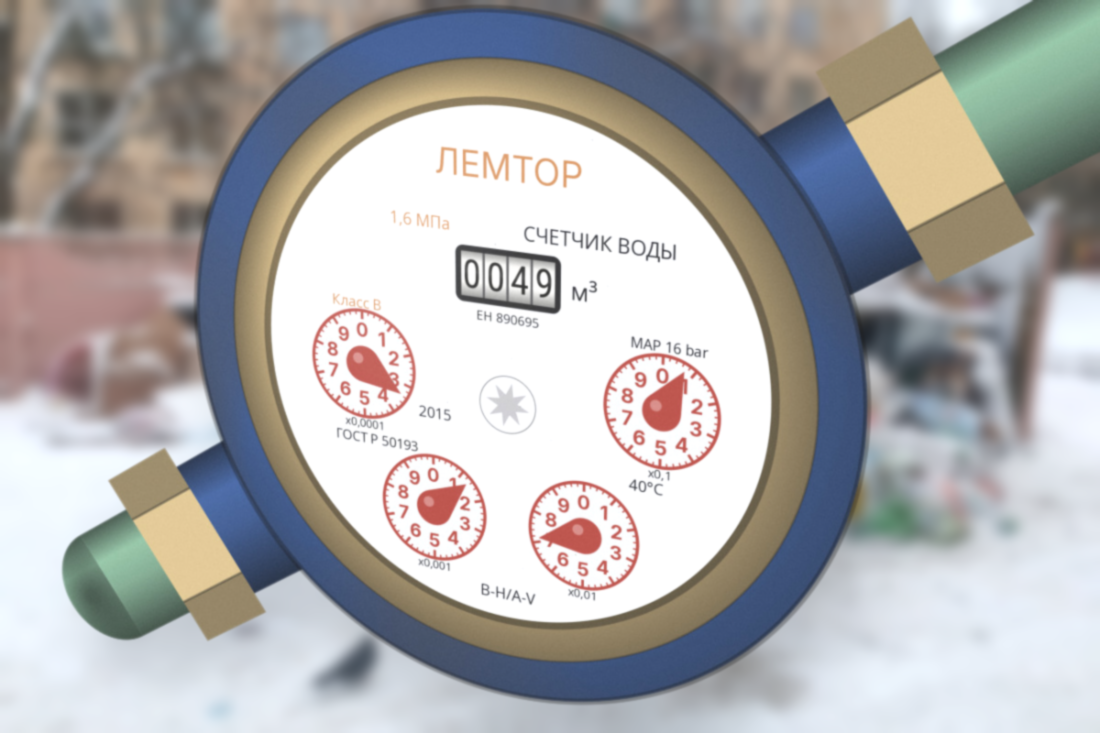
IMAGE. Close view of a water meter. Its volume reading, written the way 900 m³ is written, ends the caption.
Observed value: 49.0713 m³
